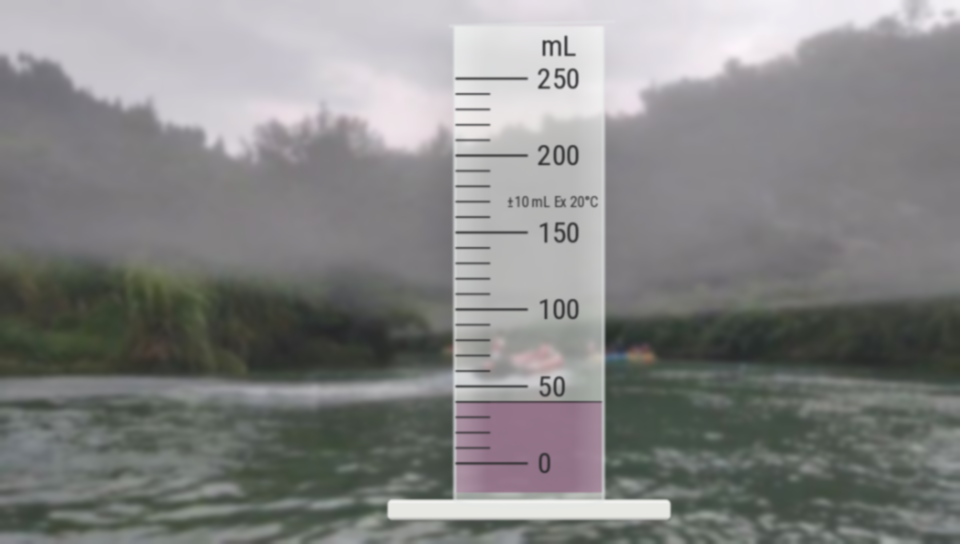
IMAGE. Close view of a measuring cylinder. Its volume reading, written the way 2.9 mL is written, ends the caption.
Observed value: 40 mL
